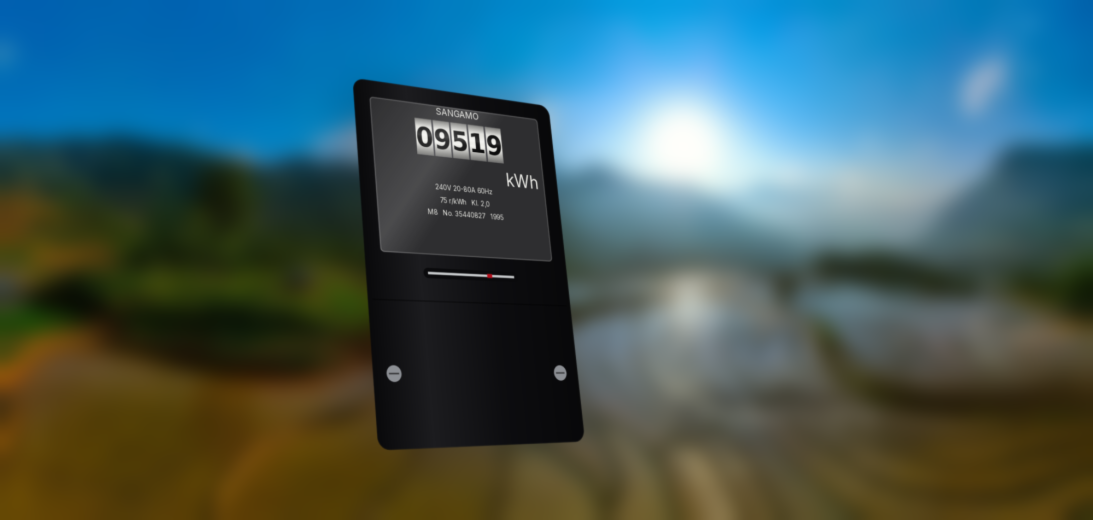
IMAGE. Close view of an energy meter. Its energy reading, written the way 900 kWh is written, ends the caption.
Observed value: 9519 kWh
